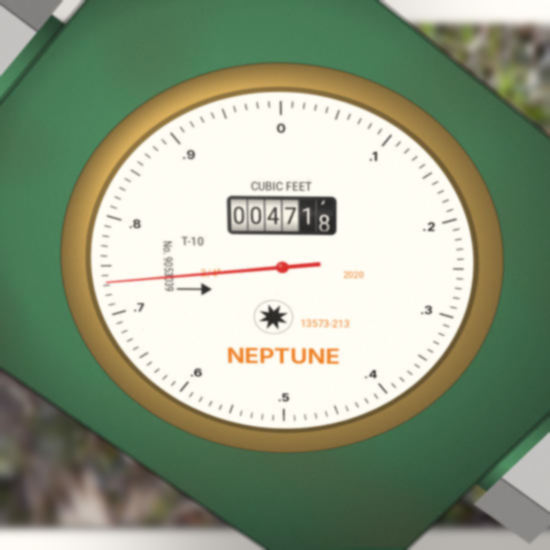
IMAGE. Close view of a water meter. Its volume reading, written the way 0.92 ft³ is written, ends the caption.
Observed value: 4717.73 ft³
